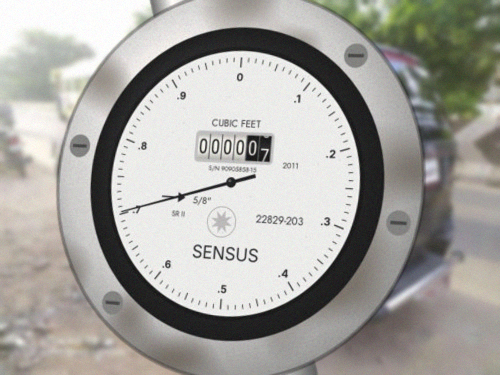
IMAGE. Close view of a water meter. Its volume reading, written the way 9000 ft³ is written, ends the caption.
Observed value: 6.70 ft³
